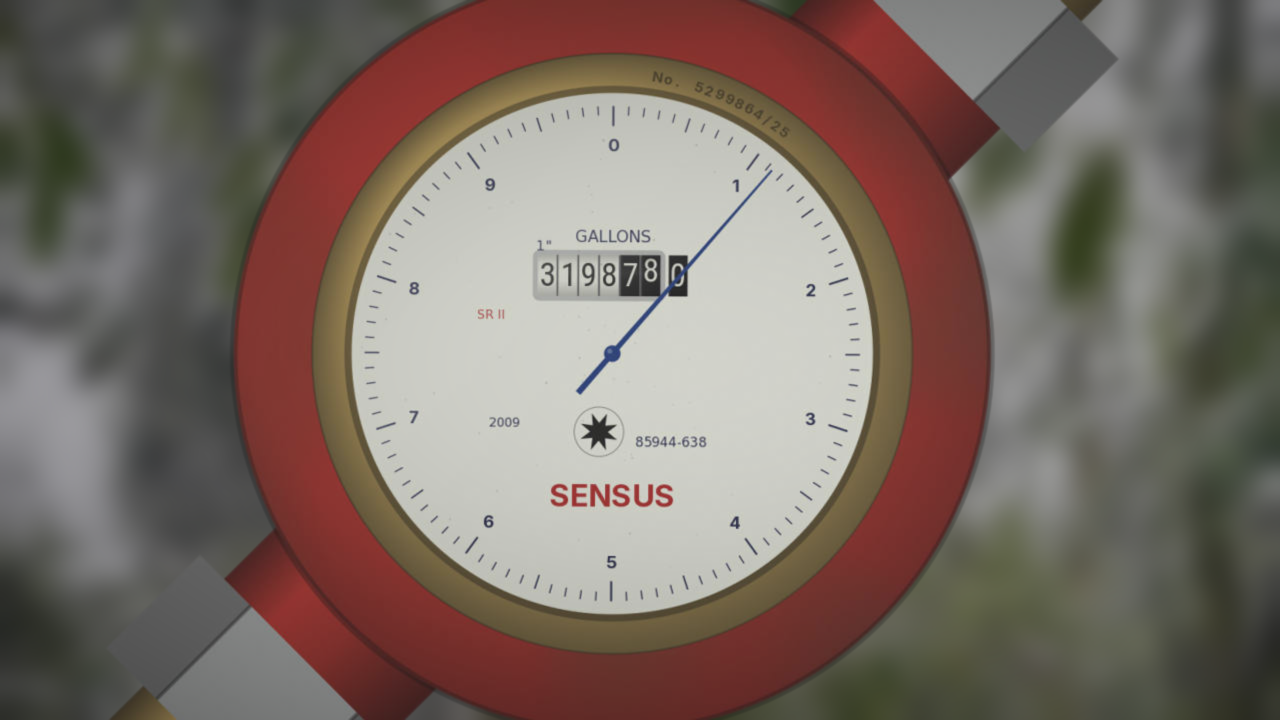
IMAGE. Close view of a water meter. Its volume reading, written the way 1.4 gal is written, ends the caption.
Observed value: 3198781.1 gal
